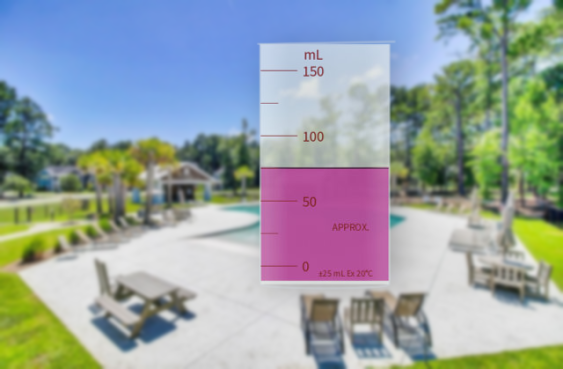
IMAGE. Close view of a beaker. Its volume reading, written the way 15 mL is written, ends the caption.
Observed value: 75 mL
